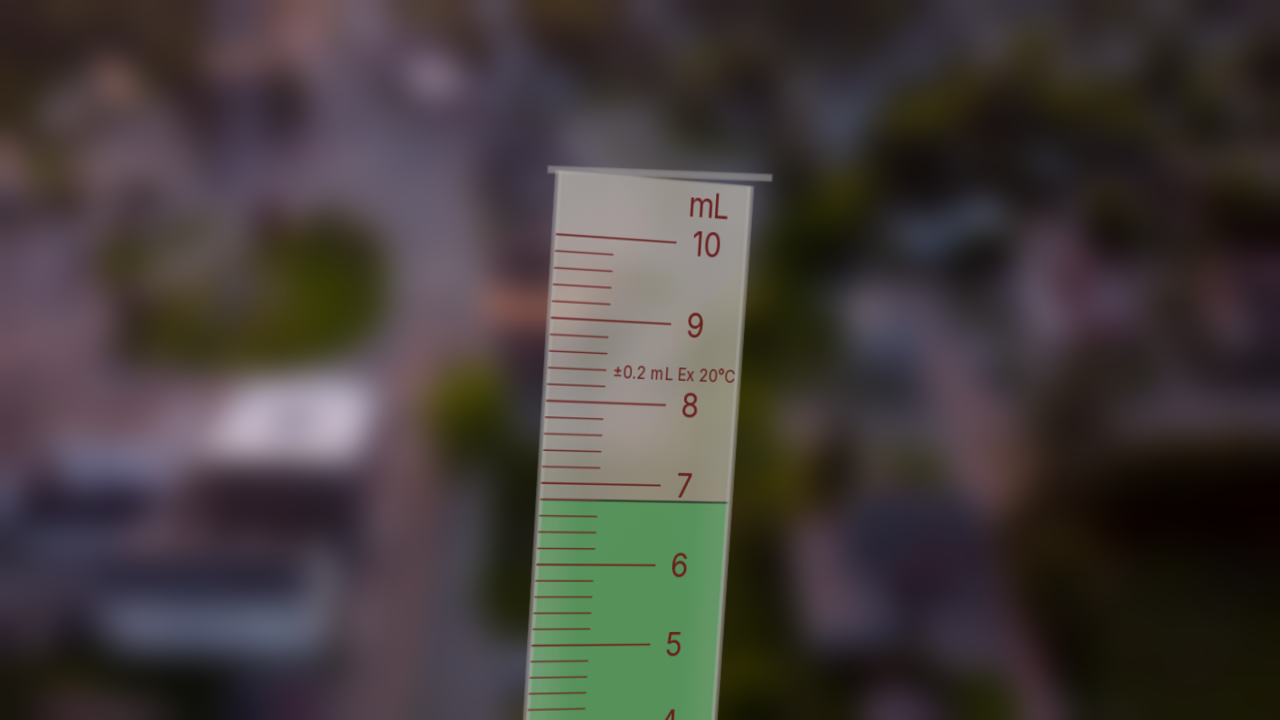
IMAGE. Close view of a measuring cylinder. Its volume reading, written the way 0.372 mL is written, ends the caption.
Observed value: 6.8 mL
